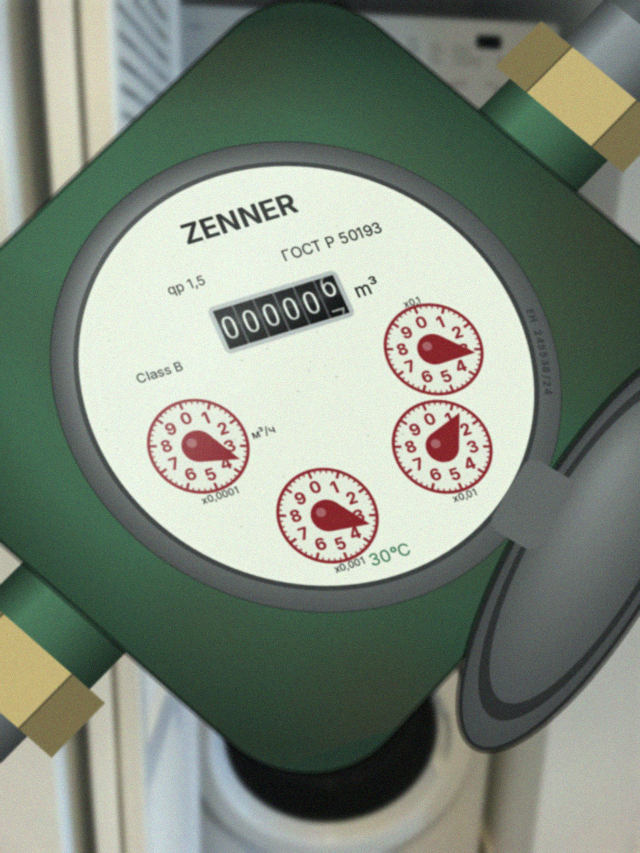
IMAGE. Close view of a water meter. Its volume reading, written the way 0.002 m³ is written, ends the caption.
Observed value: 6.3133 m³
